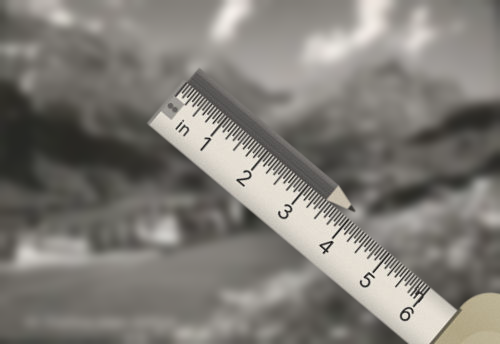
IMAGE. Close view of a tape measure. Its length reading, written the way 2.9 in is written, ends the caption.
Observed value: 4 in
